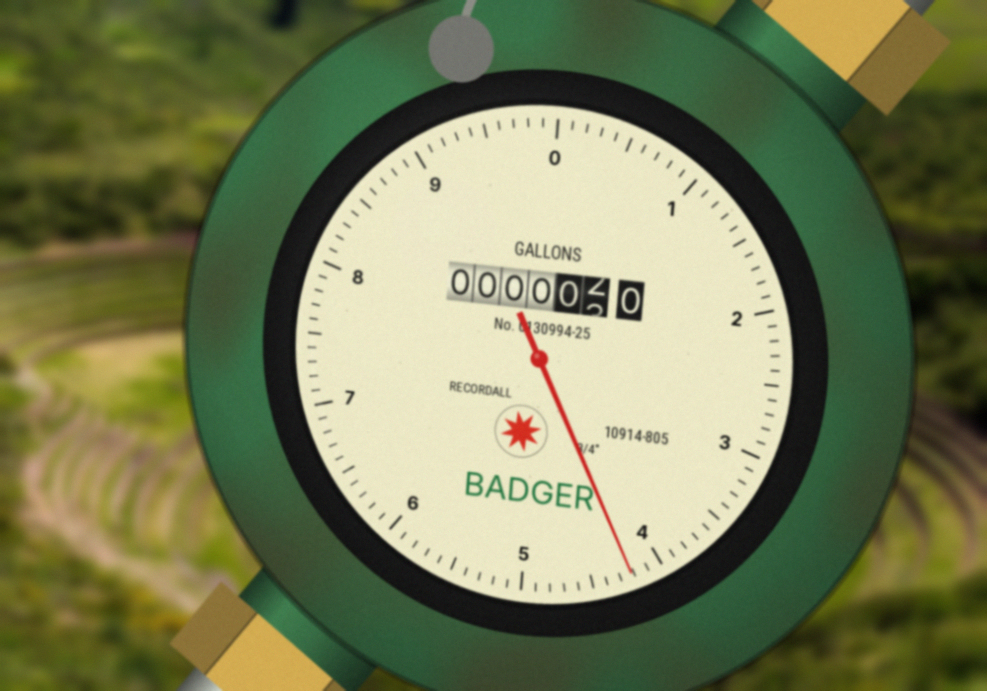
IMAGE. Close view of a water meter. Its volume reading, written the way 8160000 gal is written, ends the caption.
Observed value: 24.2 gal
